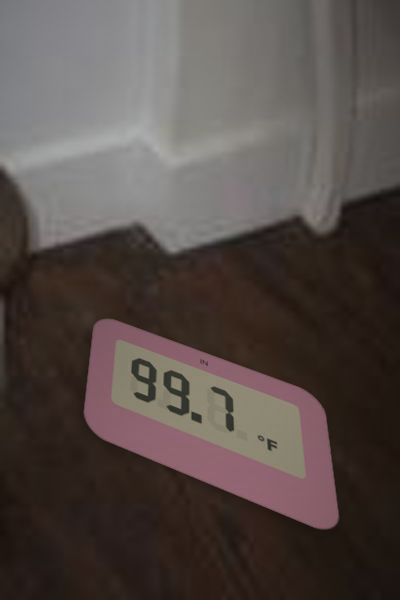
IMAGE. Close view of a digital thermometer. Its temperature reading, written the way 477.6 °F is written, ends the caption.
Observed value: 99.7 °F
